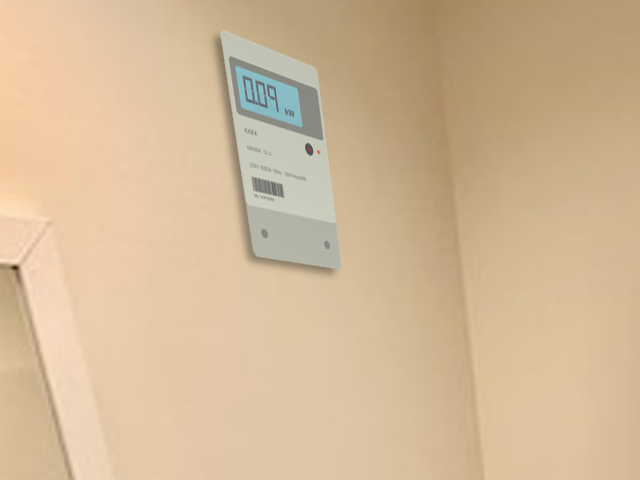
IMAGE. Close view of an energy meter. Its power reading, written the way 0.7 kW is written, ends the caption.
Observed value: 0.09 kW
